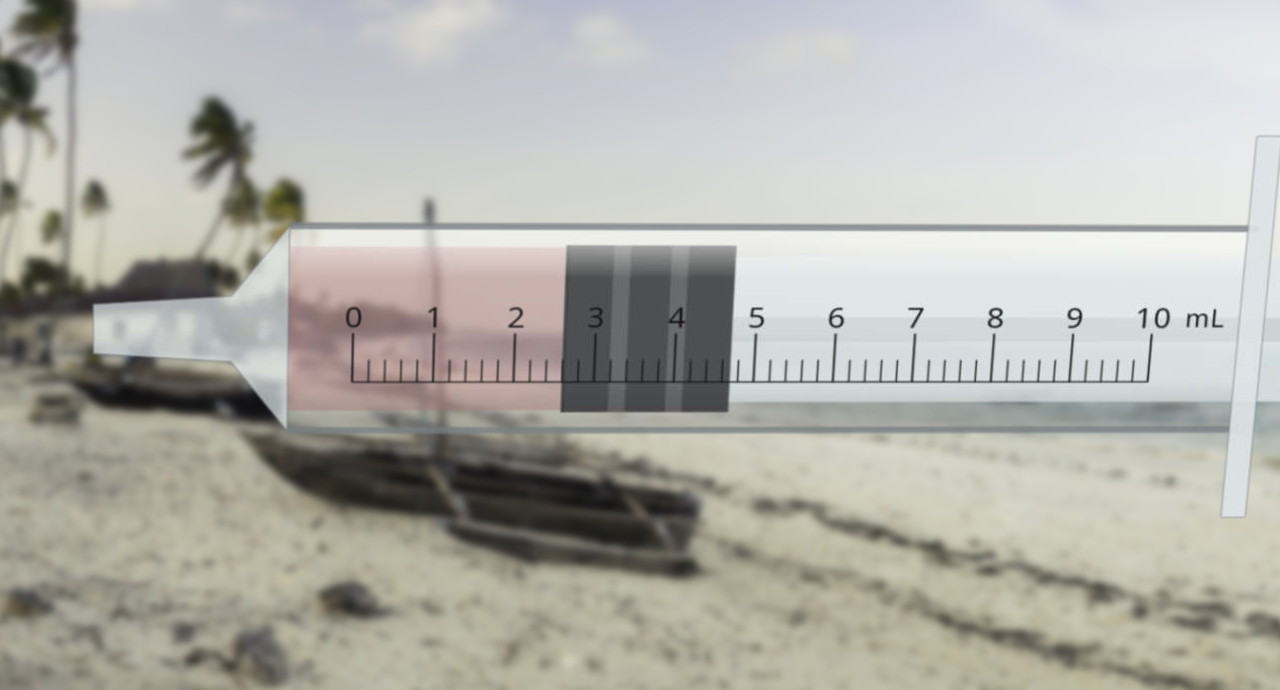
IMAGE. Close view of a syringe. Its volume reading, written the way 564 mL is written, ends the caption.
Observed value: 2.6 mL
